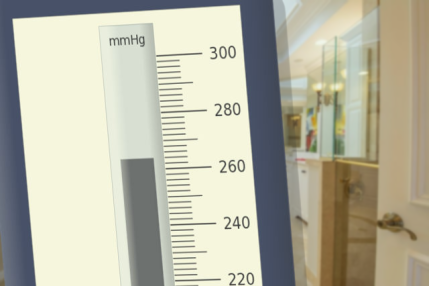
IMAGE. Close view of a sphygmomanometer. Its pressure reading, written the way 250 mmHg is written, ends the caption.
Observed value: 264 mmHg
